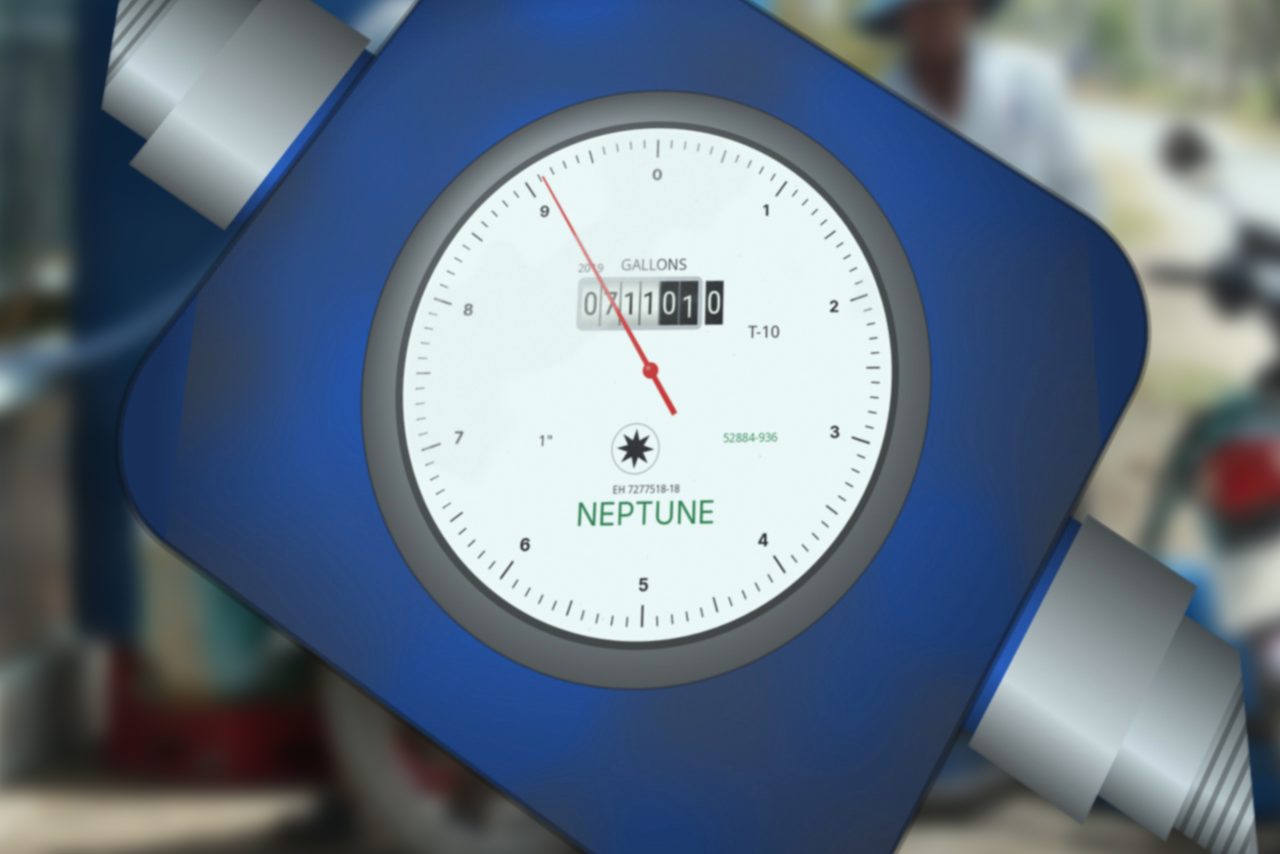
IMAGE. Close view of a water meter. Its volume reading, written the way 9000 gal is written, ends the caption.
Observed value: 711009.1 gal
